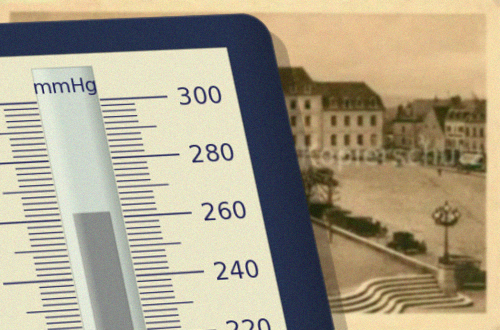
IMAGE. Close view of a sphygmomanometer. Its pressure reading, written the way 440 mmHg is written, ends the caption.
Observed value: 262 mmHg
